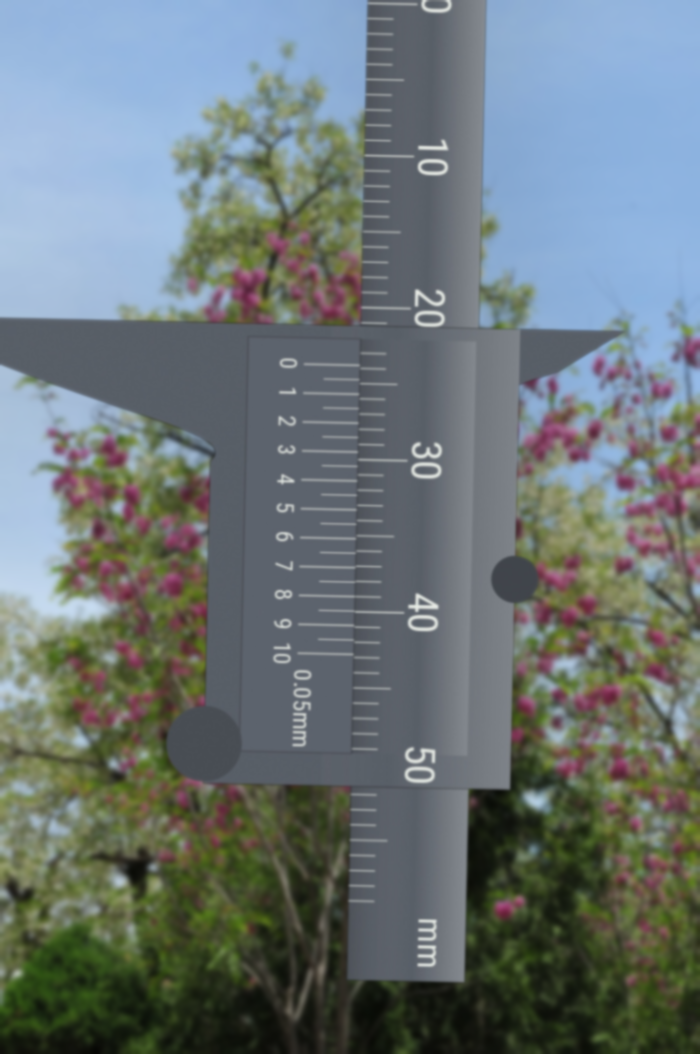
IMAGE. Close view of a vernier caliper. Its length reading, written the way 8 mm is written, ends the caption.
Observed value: 23.8 mm
